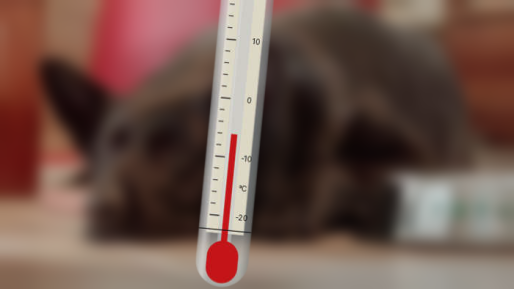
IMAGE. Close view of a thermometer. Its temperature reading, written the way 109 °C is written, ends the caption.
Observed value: -6 °C
